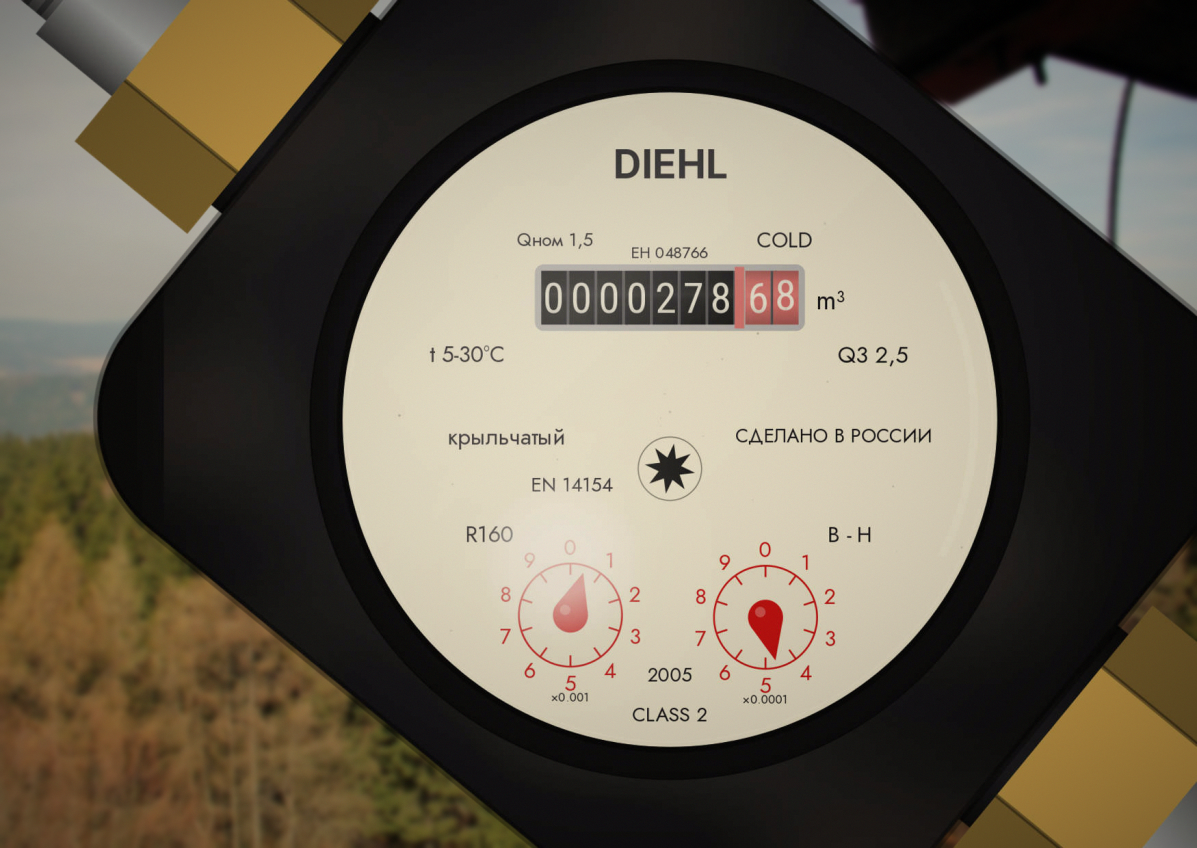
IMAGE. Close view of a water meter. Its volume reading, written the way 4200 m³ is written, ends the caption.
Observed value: 278.6804 m³
